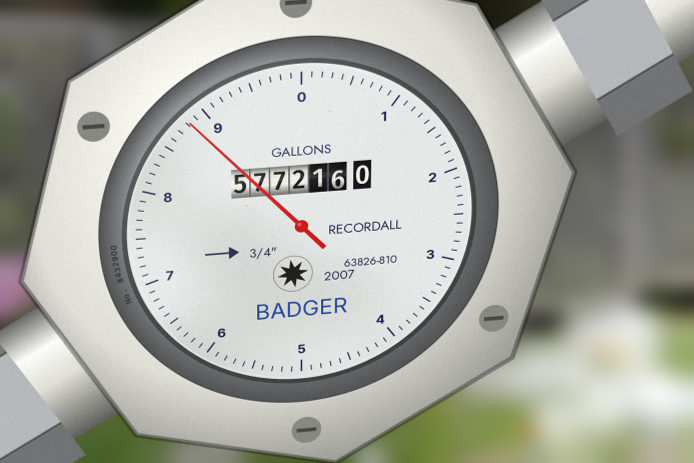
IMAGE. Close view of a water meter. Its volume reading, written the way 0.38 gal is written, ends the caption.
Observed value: 5772158.8 gal
